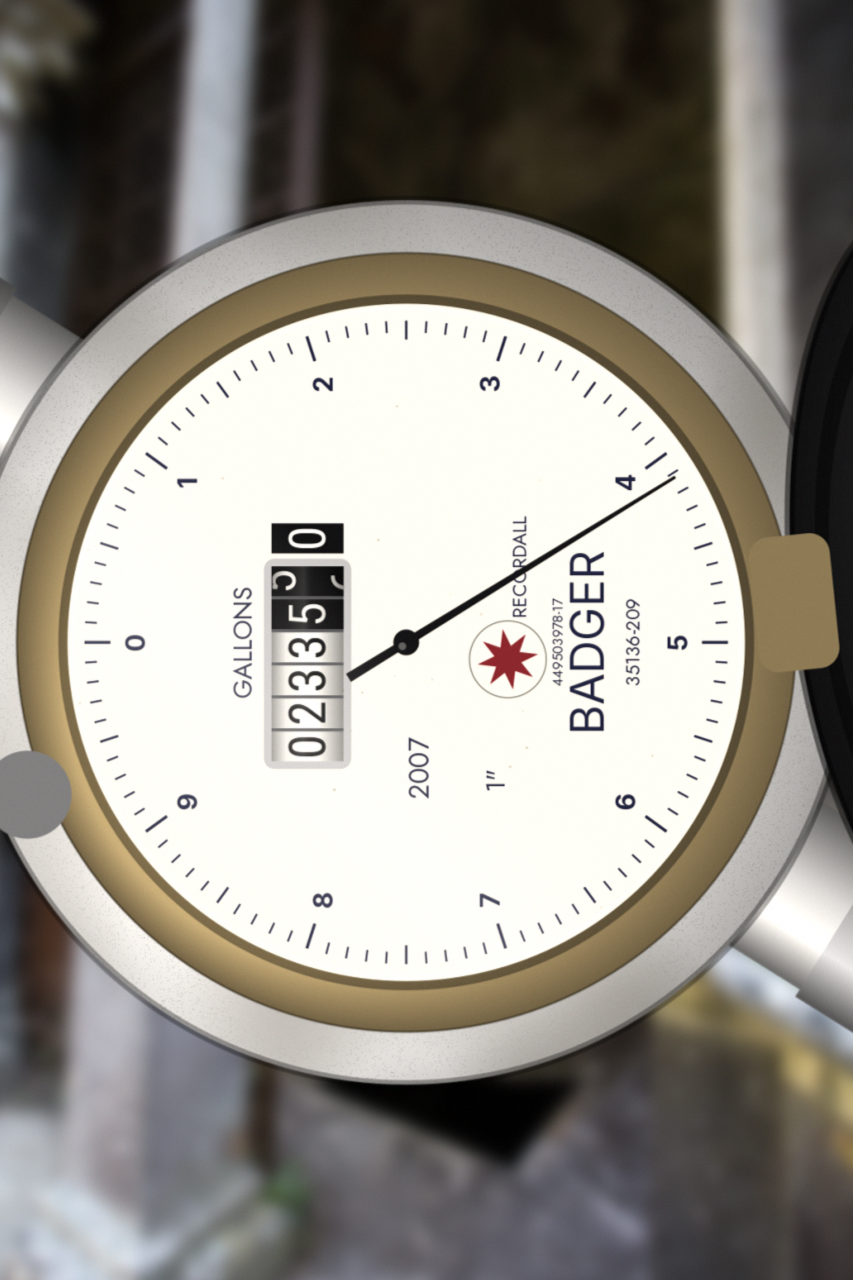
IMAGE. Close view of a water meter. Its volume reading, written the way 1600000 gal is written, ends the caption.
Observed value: 233554.1 gal
